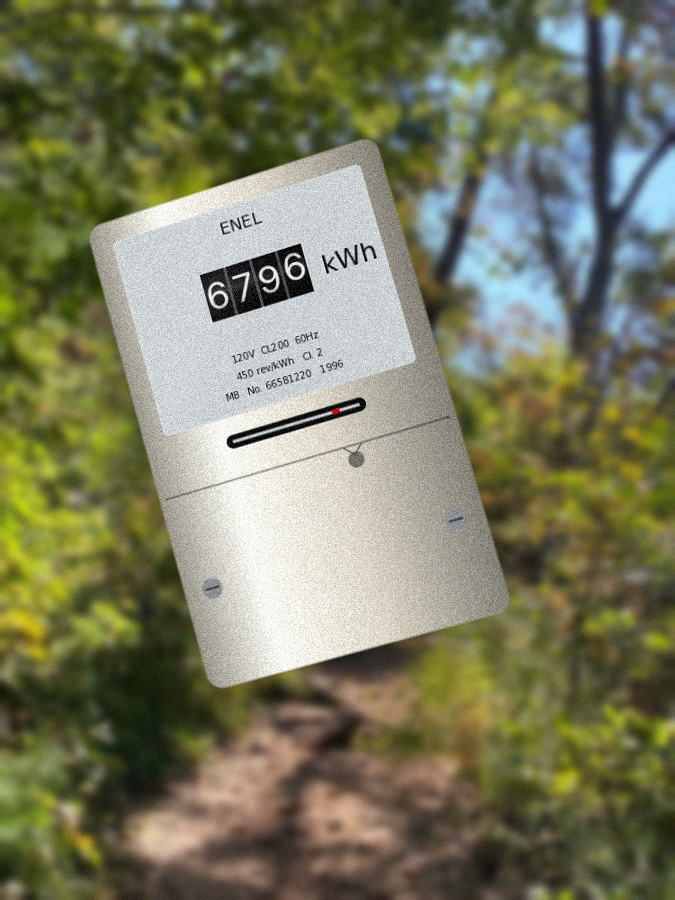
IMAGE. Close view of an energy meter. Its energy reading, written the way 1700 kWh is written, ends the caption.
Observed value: 6796 kWh
